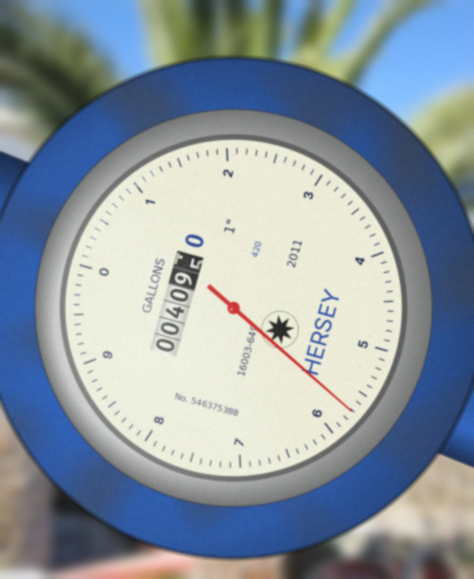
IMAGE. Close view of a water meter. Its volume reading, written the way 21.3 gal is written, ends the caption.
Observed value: 40945.7 gal
